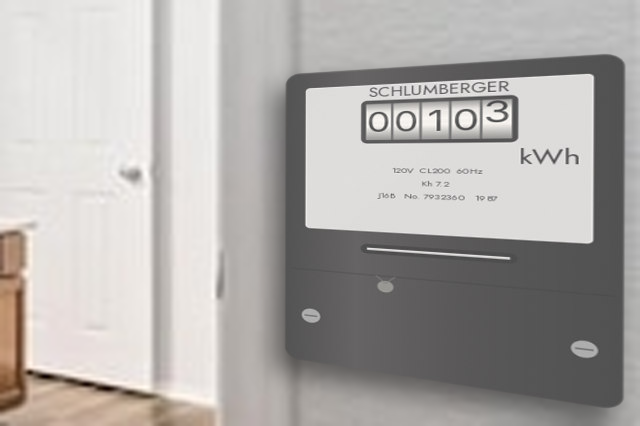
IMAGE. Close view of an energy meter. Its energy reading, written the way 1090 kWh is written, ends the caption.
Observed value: 103 kWh
